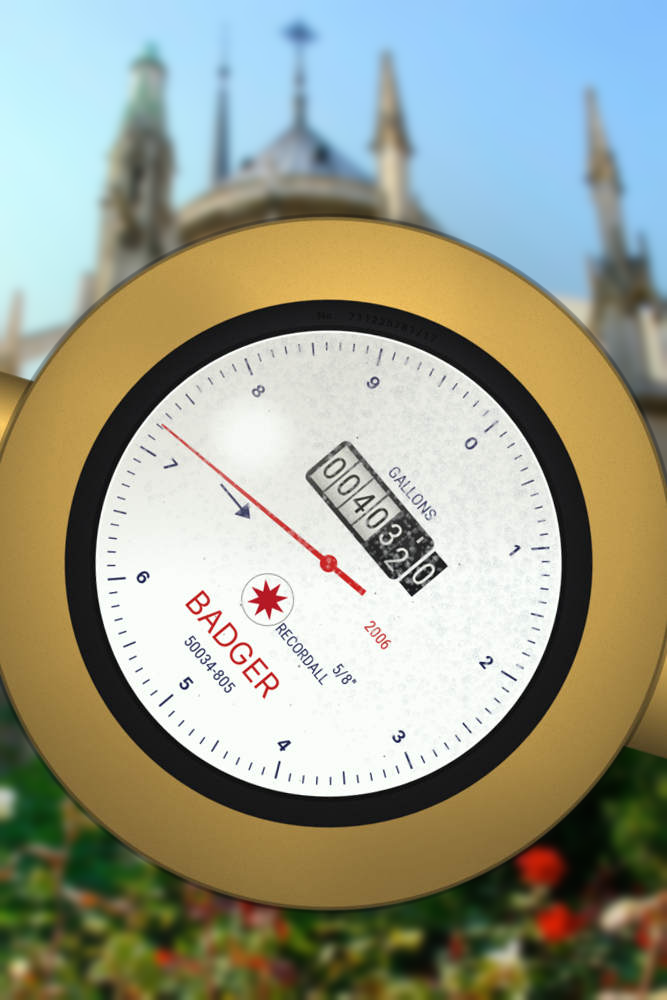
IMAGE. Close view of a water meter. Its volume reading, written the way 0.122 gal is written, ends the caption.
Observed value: 40317.2 gal
